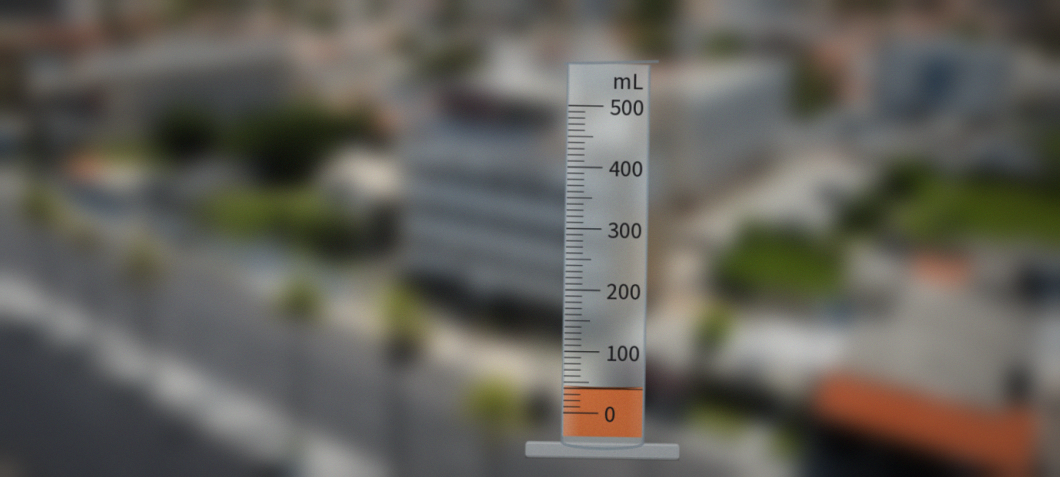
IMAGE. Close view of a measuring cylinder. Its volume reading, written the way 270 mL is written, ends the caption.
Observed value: 40 mL
